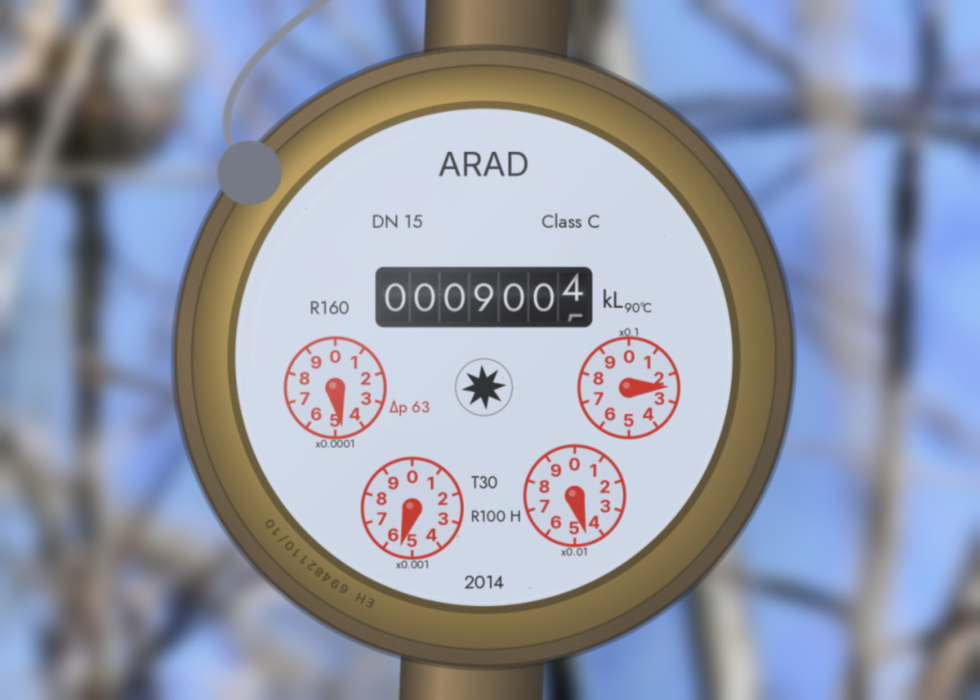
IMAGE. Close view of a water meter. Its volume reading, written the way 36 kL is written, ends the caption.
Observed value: 9004.2454 kL
